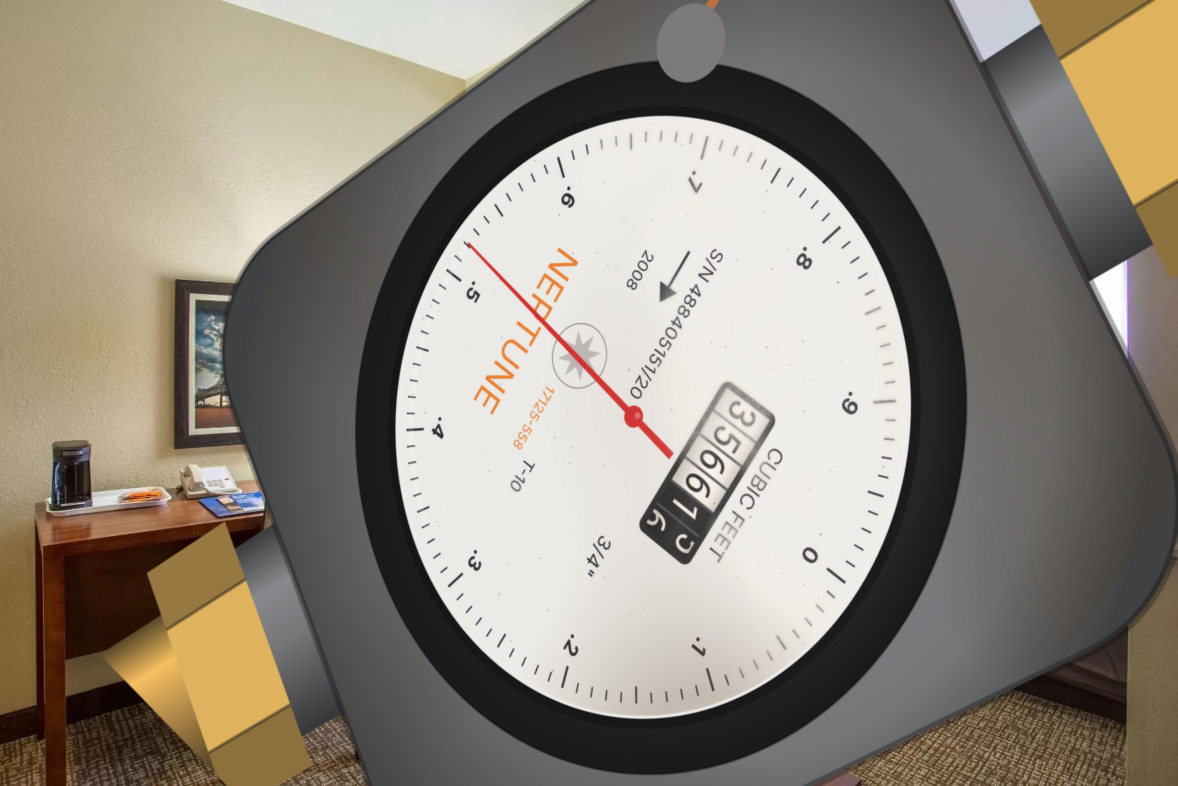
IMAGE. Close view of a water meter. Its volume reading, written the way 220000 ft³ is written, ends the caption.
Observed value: 356615.52 ft³
